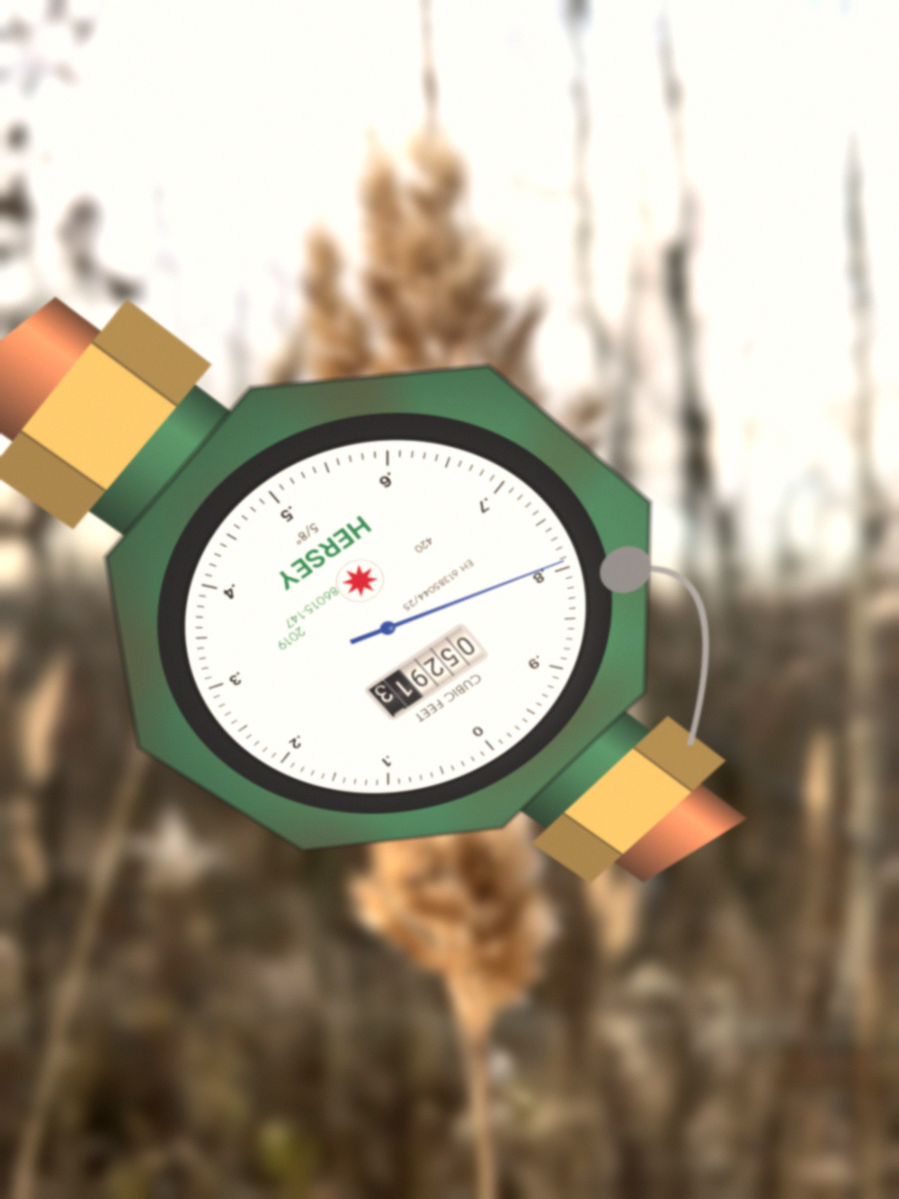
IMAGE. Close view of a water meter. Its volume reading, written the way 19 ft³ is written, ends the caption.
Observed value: 52912.79 ft³
